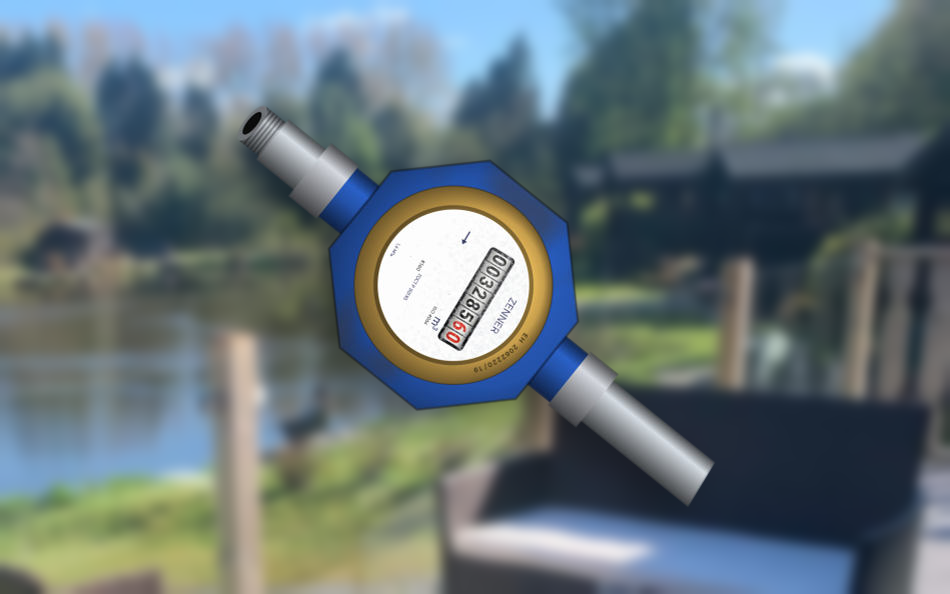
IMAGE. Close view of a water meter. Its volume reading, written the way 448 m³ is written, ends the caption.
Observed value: 3285.60 m³
